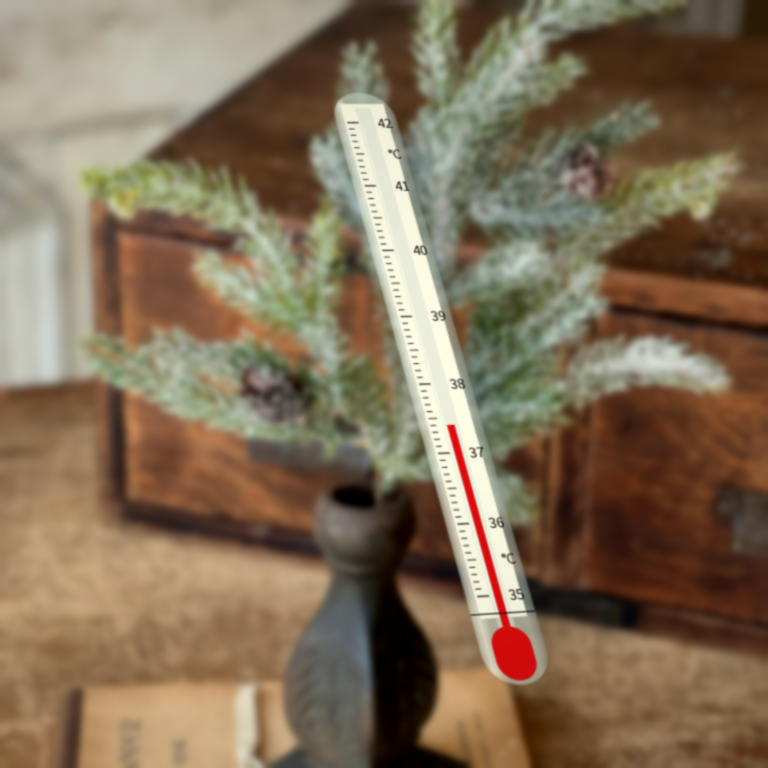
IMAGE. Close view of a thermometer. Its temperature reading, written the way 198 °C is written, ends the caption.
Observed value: 37.4 °C
